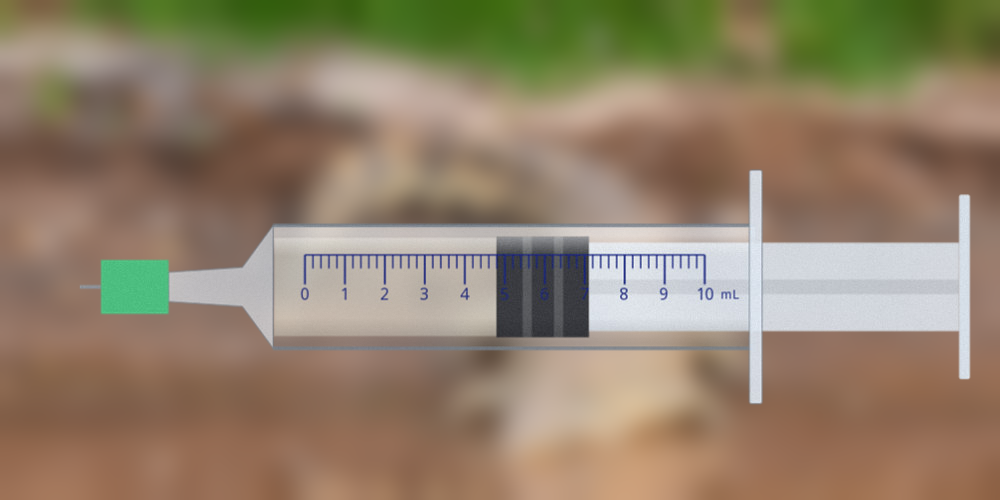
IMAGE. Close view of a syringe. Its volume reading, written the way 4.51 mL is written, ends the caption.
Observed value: 4.8 mL
